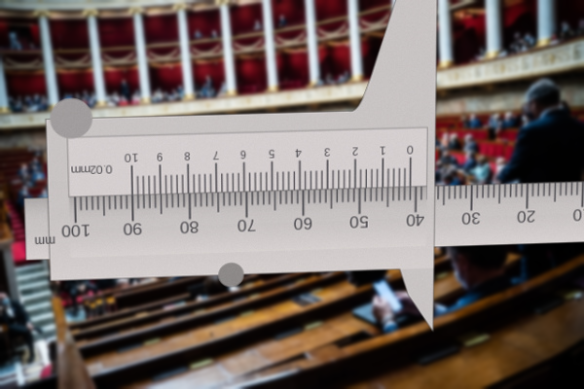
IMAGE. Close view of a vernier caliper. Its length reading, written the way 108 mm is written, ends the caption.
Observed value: 41.0 mm
